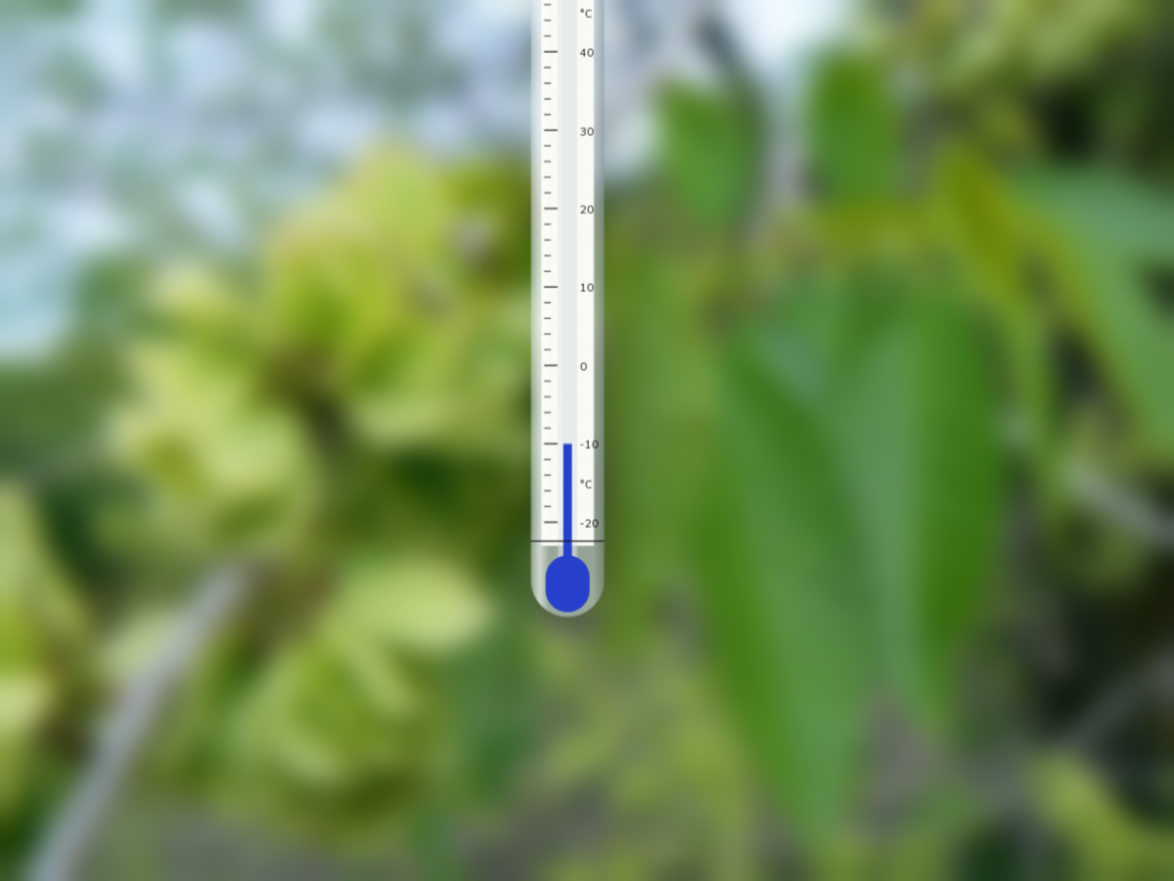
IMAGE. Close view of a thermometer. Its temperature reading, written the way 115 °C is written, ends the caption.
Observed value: -10 °C
